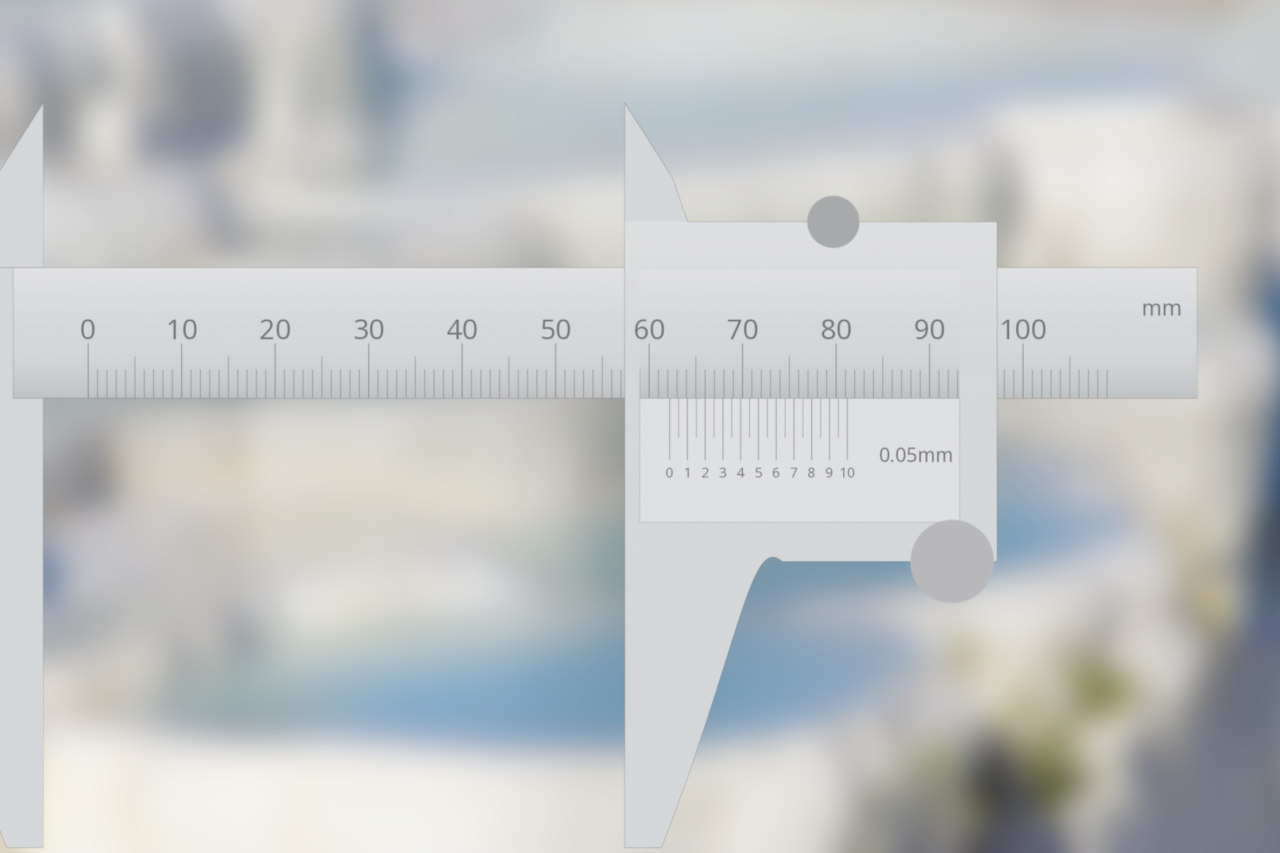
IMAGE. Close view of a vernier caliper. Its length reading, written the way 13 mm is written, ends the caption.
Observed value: 62.2 mm
